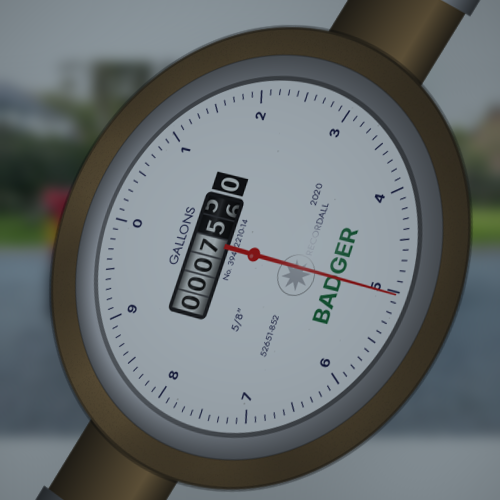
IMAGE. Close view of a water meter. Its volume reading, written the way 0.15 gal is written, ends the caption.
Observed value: 7555.0 gal
